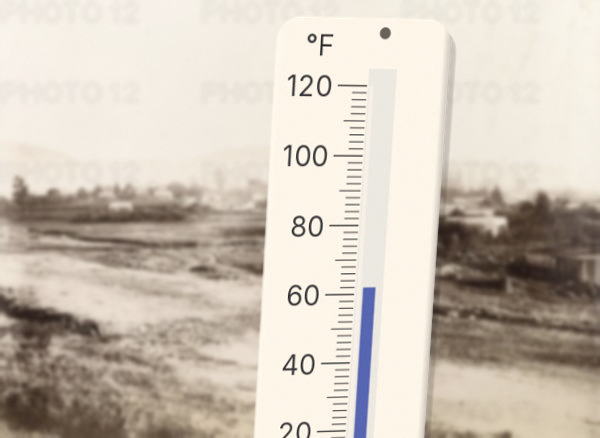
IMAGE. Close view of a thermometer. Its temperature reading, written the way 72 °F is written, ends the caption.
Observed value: 62 °F
